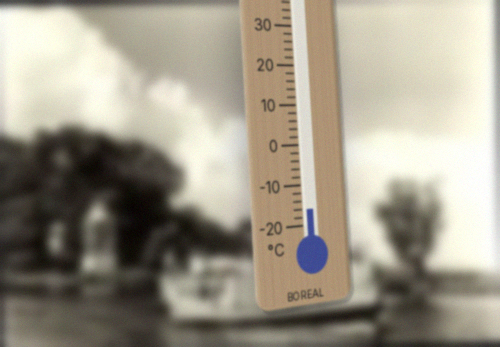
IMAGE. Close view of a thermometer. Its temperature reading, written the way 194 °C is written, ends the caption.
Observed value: -16 °C
